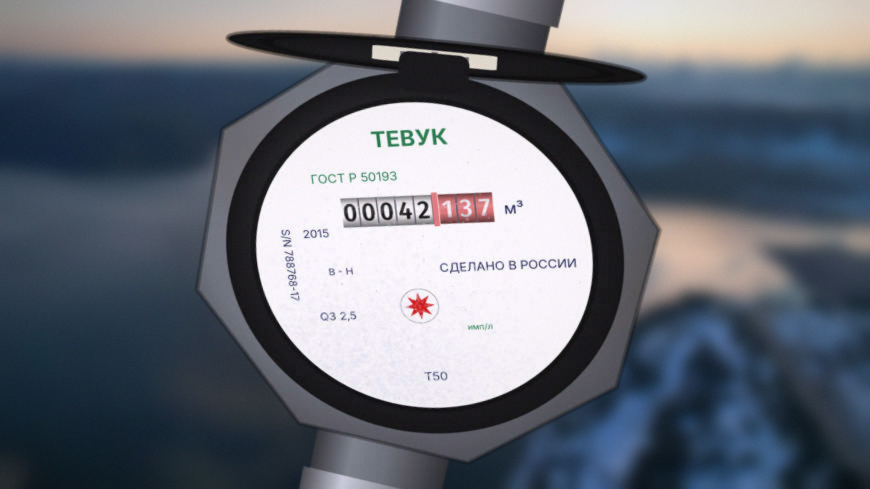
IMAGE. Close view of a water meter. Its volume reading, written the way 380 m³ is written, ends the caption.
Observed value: 42.137 m³
